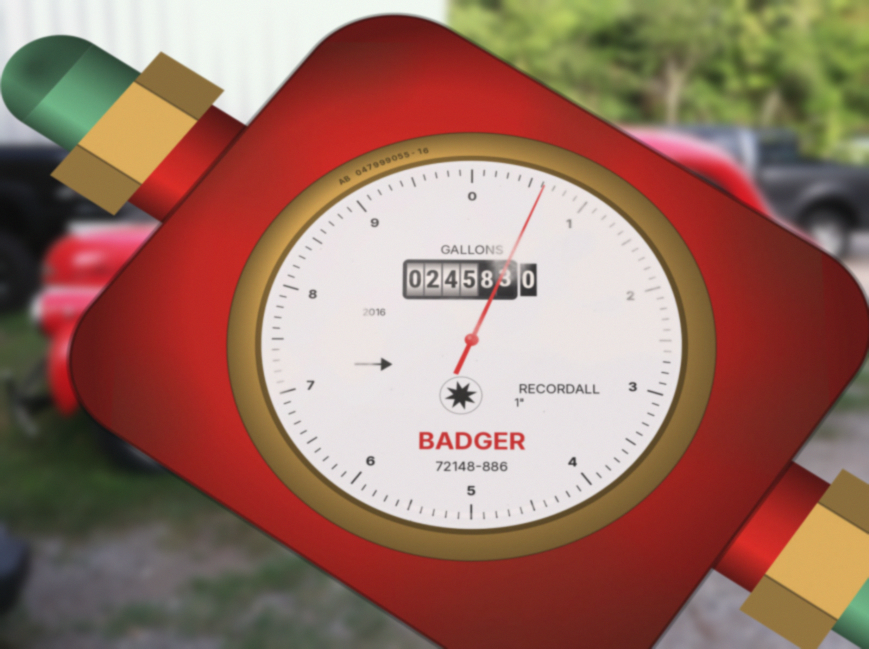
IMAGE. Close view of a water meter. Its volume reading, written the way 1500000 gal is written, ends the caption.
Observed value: 245830.6 gal
